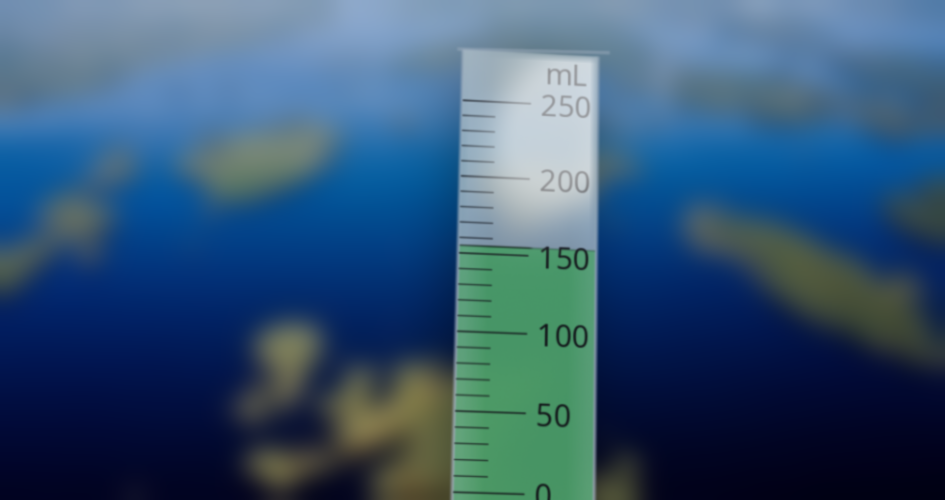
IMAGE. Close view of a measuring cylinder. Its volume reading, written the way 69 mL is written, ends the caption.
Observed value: 155 mL
